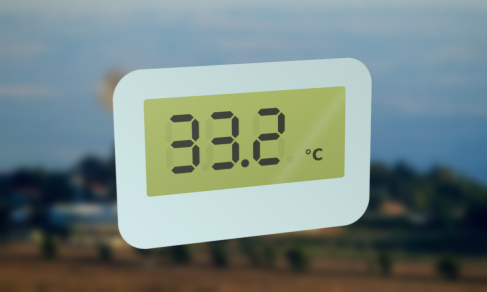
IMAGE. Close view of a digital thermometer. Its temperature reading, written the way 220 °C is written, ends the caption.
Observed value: 33.2 °C
